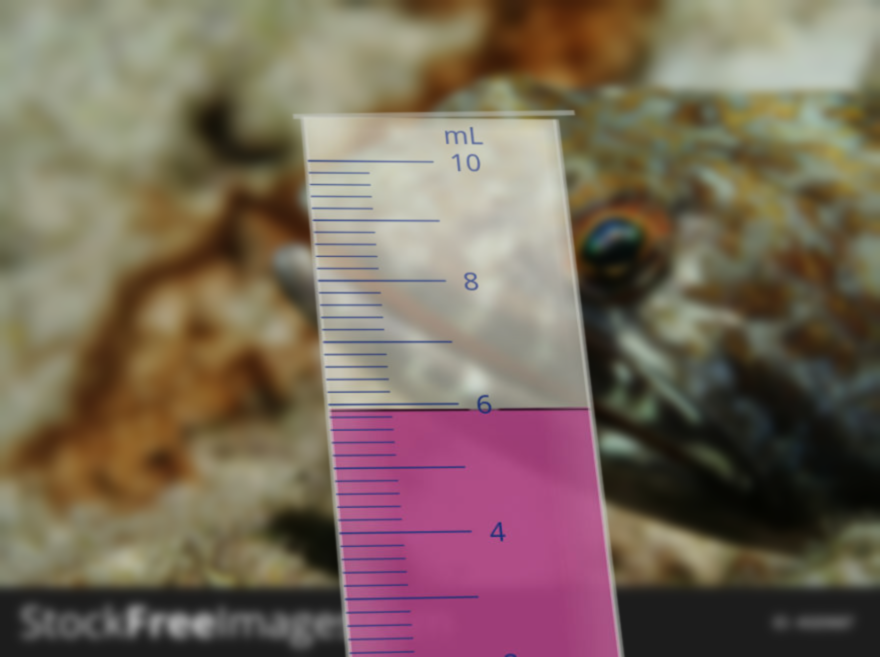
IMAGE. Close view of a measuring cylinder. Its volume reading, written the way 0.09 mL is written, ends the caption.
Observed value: 5.9 mL
